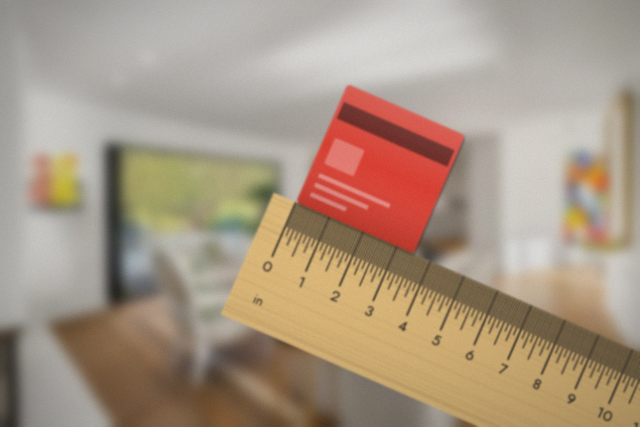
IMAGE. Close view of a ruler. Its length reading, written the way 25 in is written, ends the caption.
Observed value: 3.5 in
